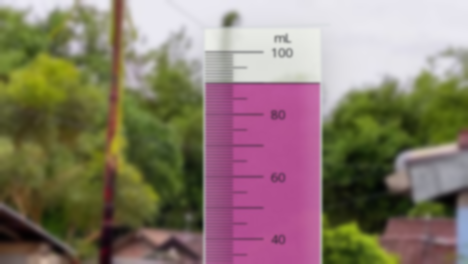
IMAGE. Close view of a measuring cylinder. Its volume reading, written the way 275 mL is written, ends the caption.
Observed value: 90 mL
